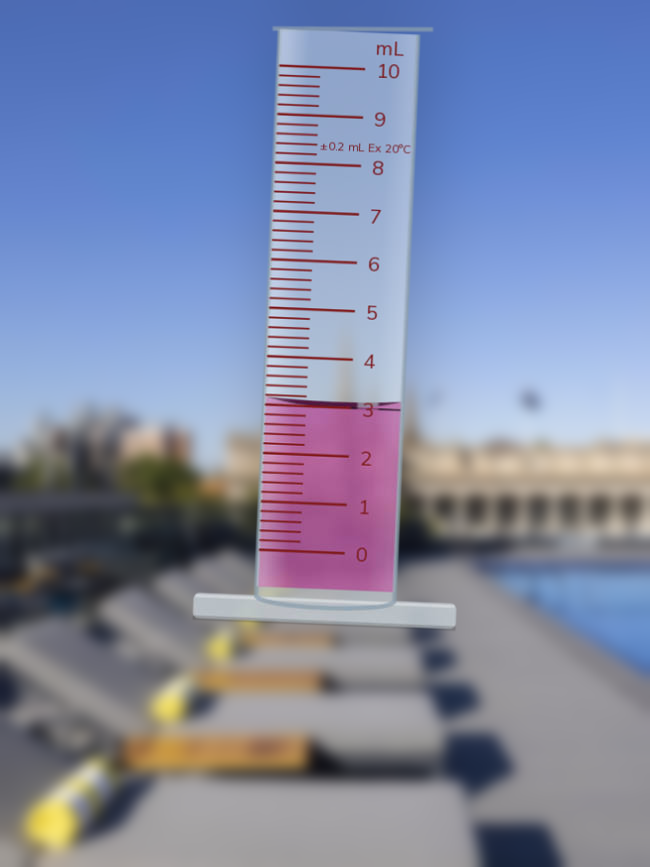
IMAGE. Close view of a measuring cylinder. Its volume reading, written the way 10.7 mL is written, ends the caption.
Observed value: 3 mL
